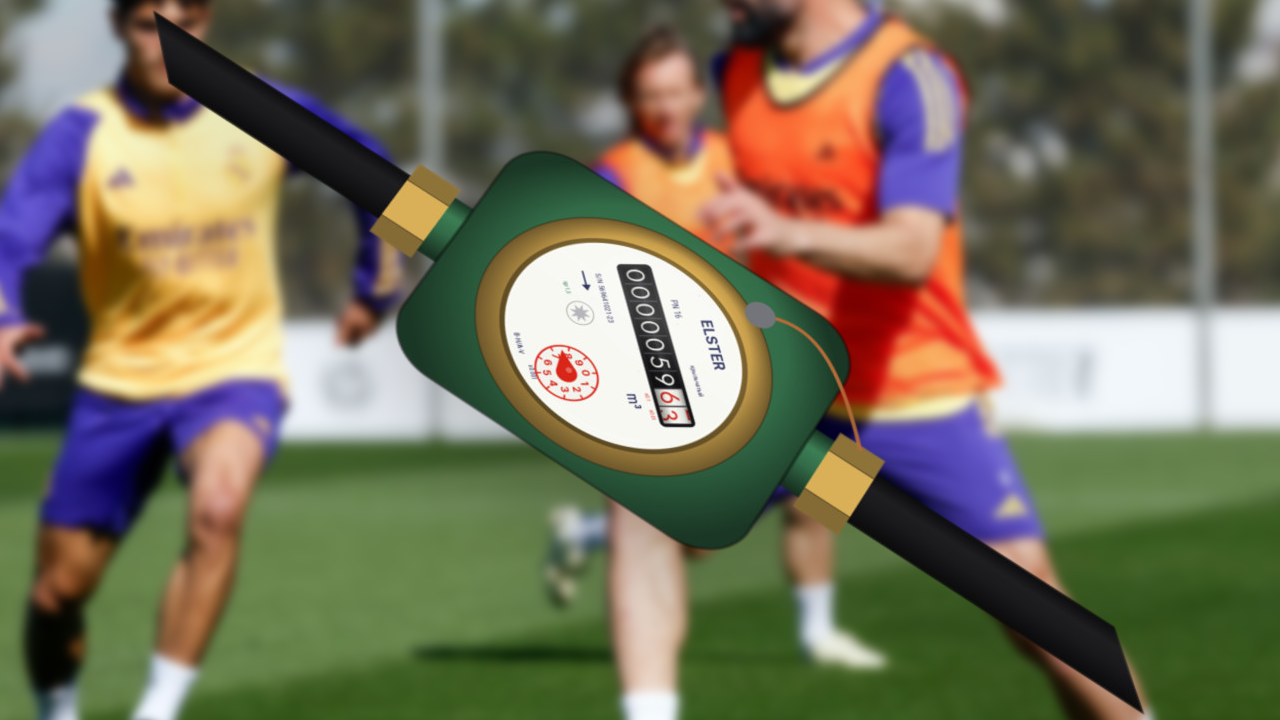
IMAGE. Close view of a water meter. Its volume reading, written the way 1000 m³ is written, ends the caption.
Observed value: 59.627 m³
